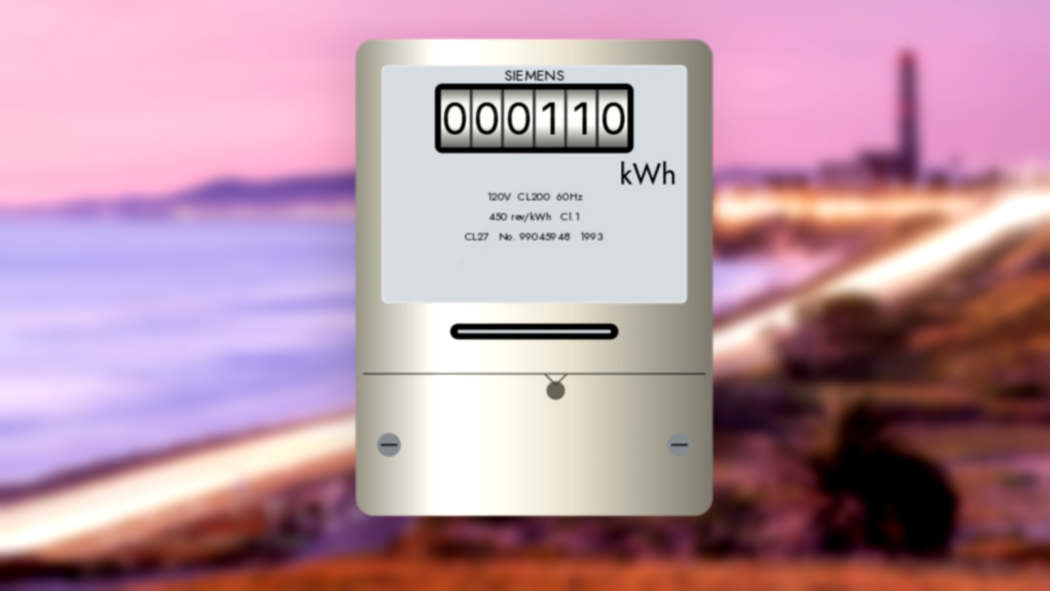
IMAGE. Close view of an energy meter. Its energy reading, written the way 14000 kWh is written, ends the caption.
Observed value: 110 kWh
